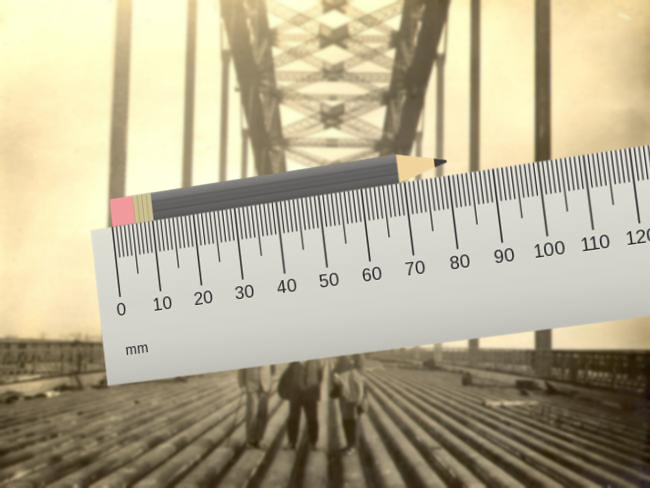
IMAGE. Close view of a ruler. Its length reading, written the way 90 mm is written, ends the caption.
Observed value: 80 mm
